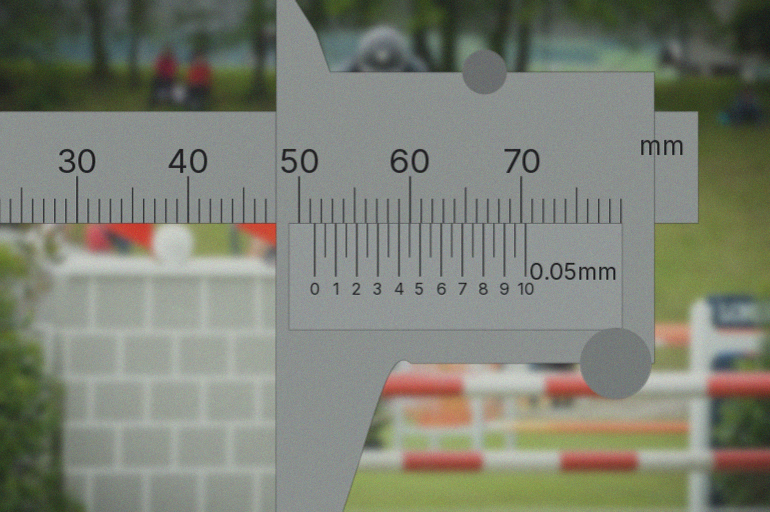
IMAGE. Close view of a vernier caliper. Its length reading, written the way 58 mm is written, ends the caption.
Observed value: 51.4 mm
